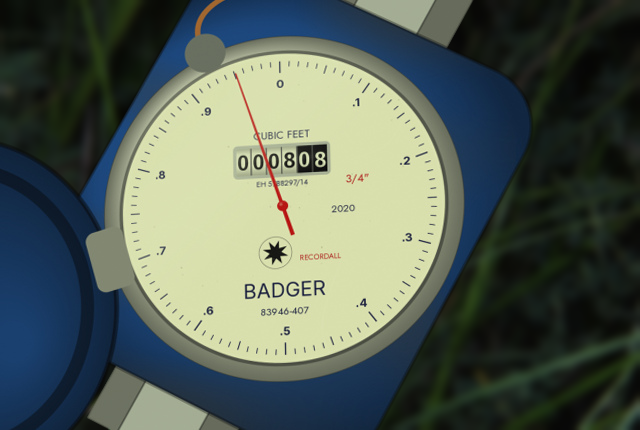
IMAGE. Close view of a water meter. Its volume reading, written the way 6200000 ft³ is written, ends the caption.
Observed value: 807.95 ft³
